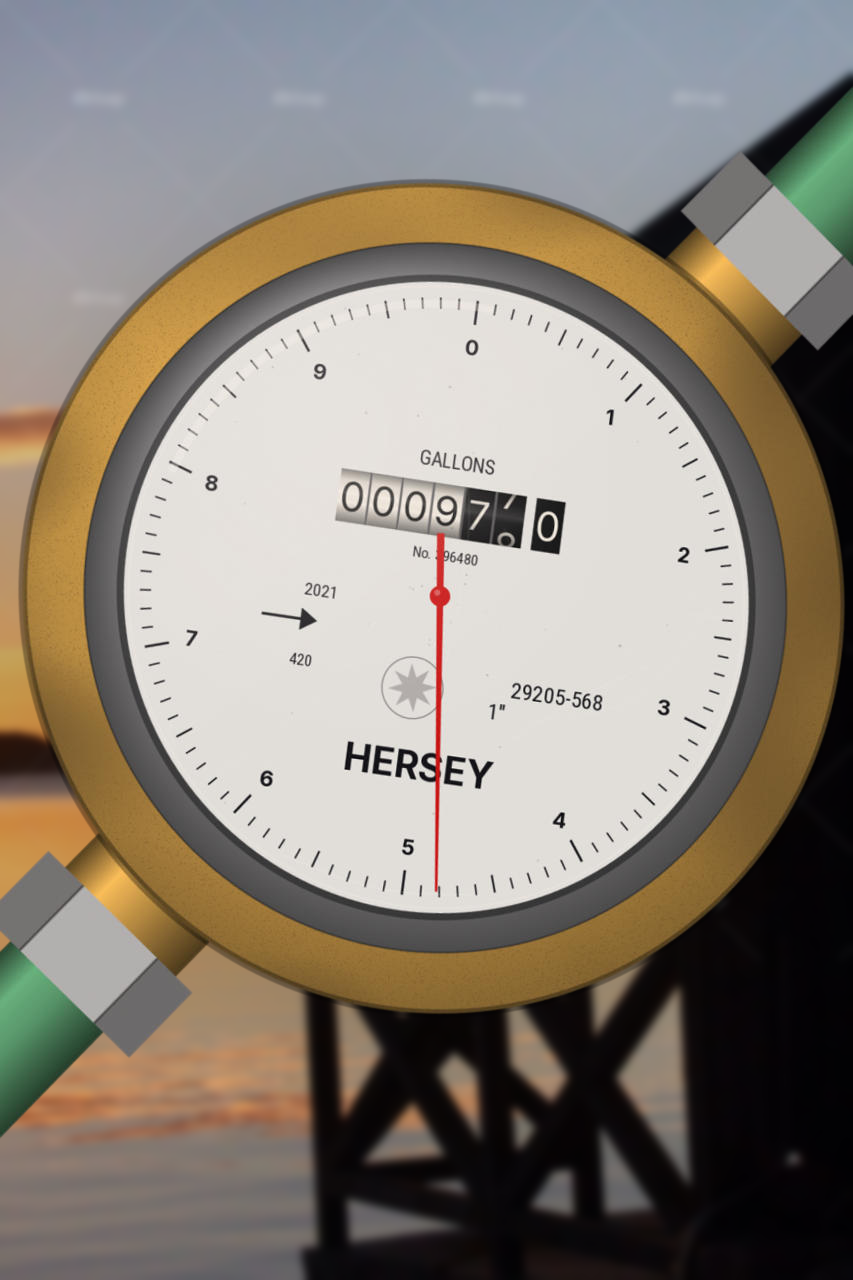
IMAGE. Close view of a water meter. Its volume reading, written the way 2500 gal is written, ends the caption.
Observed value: 9774.8 gal
